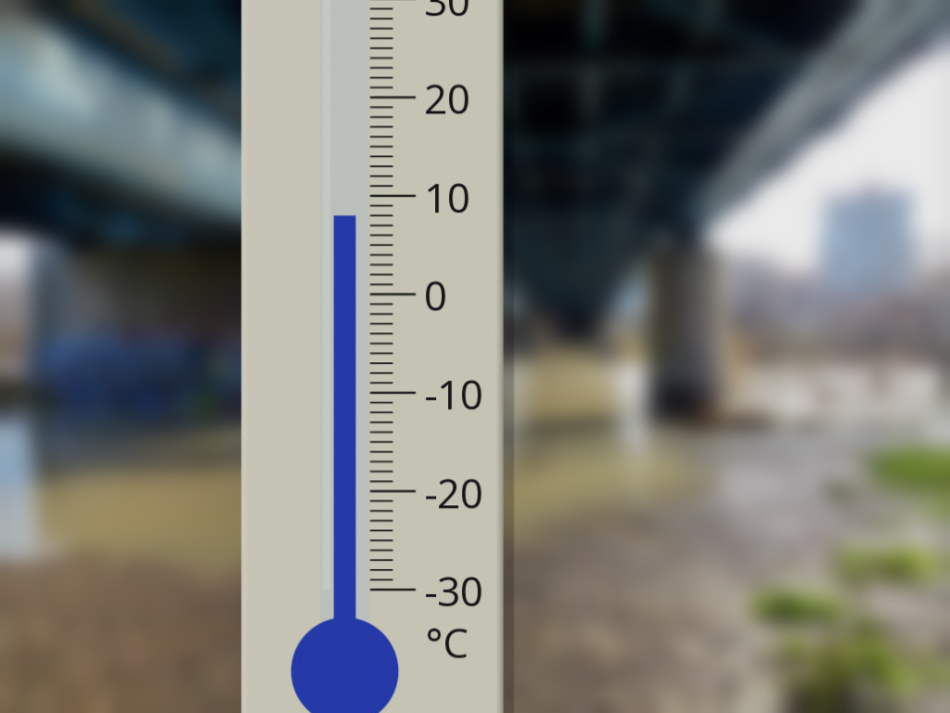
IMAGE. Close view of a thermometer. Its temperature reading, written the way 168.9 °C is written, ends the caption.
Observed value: 8 °C
